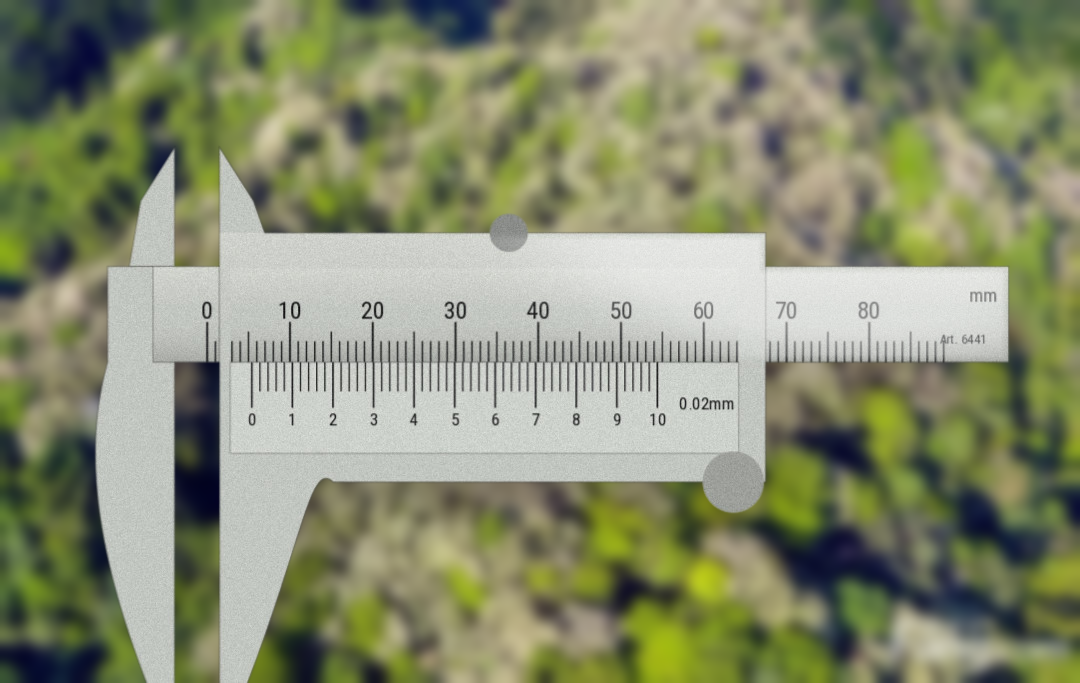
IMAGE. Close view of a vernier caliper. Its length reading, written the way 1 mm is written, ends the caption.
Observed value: 5.4 mm
